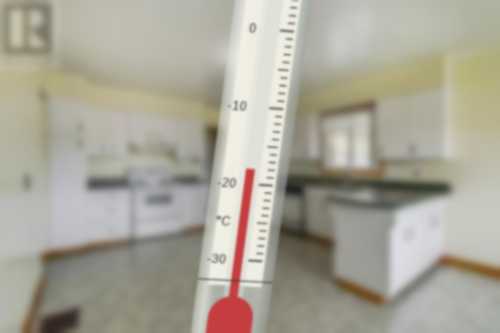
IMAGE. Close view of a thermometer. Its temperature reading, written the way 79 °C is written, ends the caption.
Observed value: -18 °C
